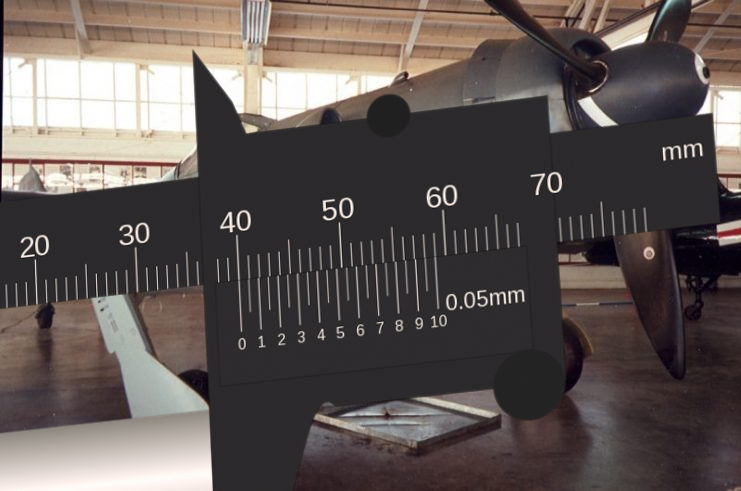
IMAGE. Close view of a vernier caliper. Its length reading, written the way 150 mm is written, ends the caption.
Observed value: 40.0 mm
